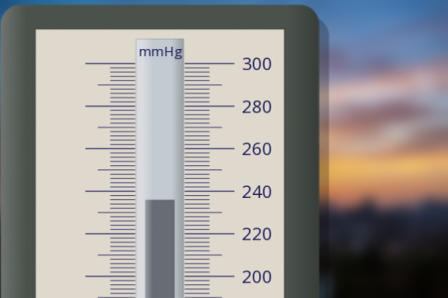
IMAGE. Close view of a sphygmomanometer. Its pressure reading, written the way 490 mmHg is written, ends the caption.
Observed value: 236 mmHg
